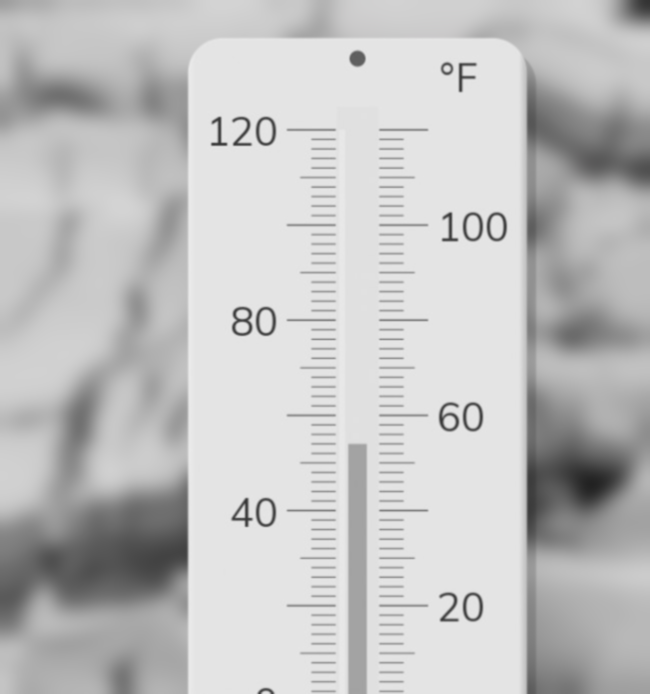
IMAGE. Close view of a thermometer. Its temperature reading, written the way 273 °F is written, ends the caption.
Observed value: 54 °F
